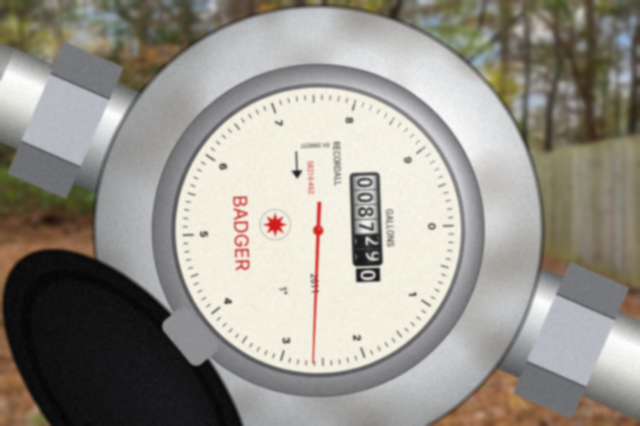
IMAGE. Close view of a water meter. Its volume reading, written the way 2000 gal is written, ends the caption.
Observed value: 87292.6 gal
